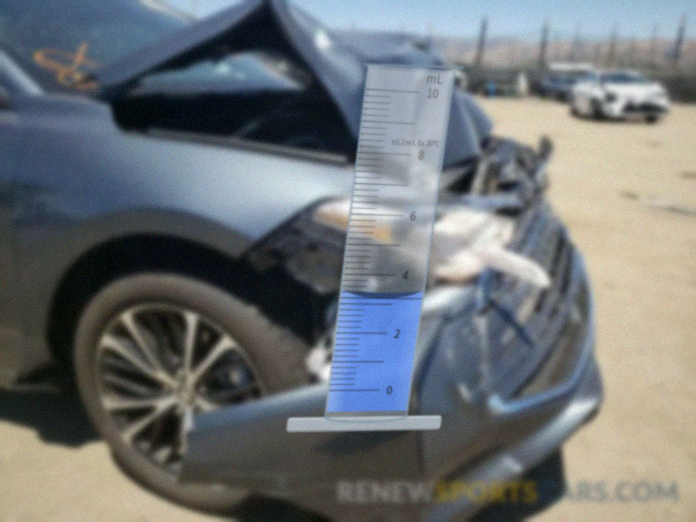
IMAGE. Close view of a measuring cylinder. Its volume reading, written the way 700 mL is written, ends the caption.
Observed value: 3.2 mL
